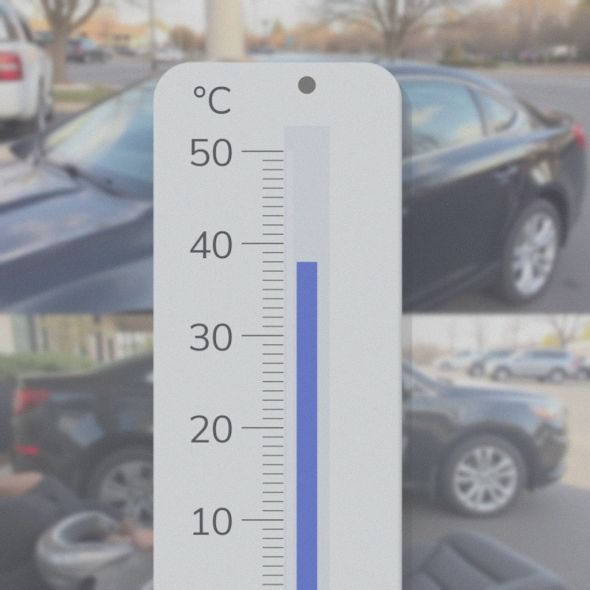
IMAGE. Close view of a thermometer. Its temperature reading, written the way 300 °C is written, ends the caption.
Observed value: 38 °C
